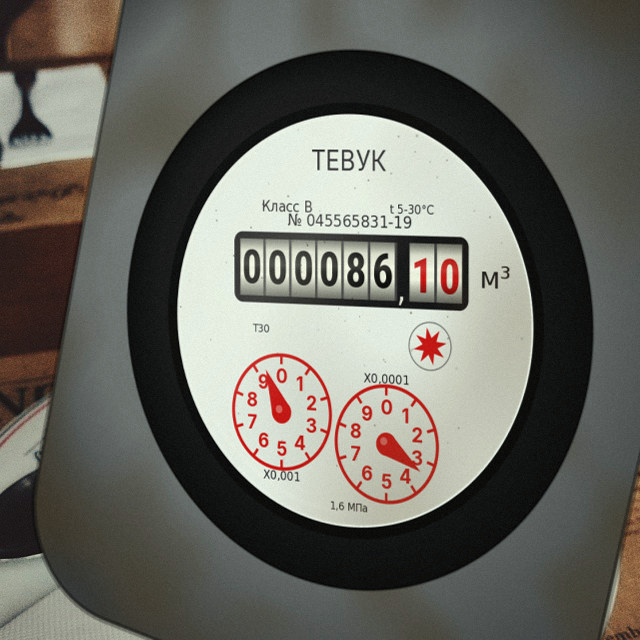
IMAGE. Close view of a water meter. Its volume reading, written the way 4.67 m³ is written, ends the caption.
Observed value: 86.0993 m³
